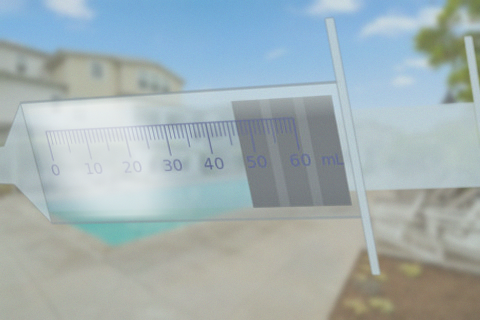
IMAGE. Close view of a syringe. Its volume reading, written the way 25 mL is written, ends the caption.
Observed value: 47 mL
